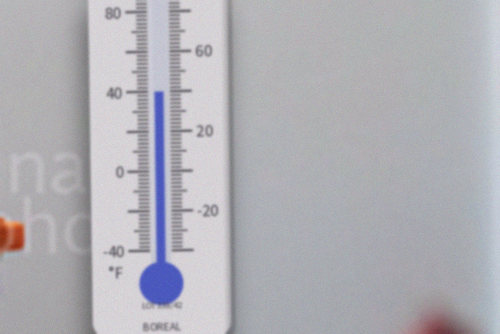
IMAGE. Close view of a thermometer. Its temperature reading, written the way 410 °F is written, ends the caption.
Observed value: 40 °F
